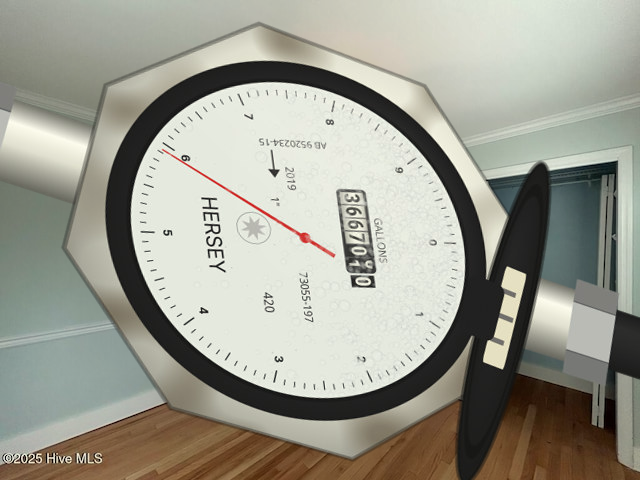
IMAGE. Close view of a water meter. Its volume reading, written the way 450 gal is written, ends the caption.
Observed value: 3667005.9 gal
